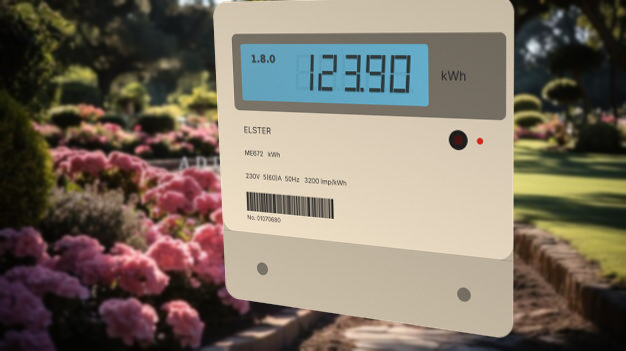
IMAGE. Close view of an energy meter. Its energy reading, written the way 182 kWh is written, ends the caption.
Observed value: 123.90 kWh
